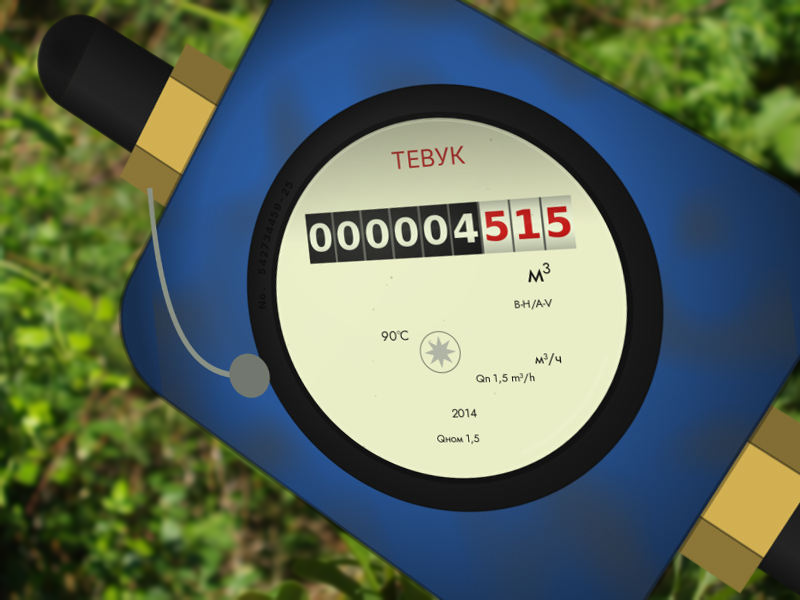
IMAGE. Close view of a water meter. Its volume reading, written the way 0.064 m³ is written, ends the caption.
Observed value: 4.515 m³
